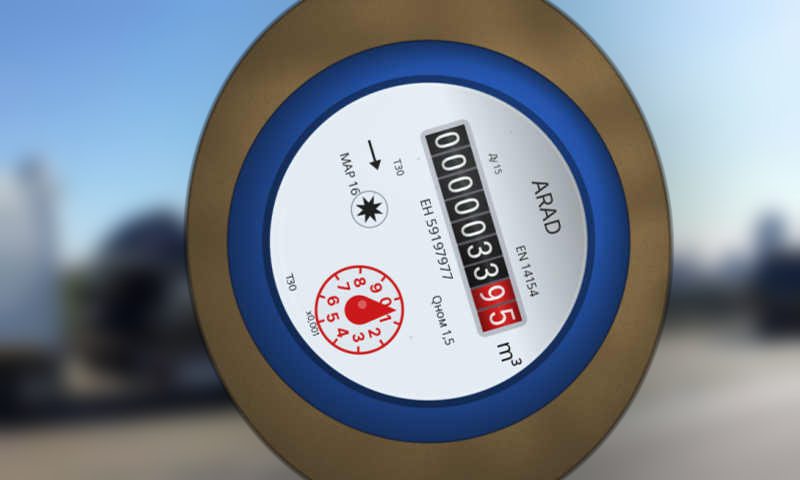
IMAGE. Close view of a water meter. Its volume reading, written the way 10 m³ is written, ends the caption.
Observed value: 33.950 m³
